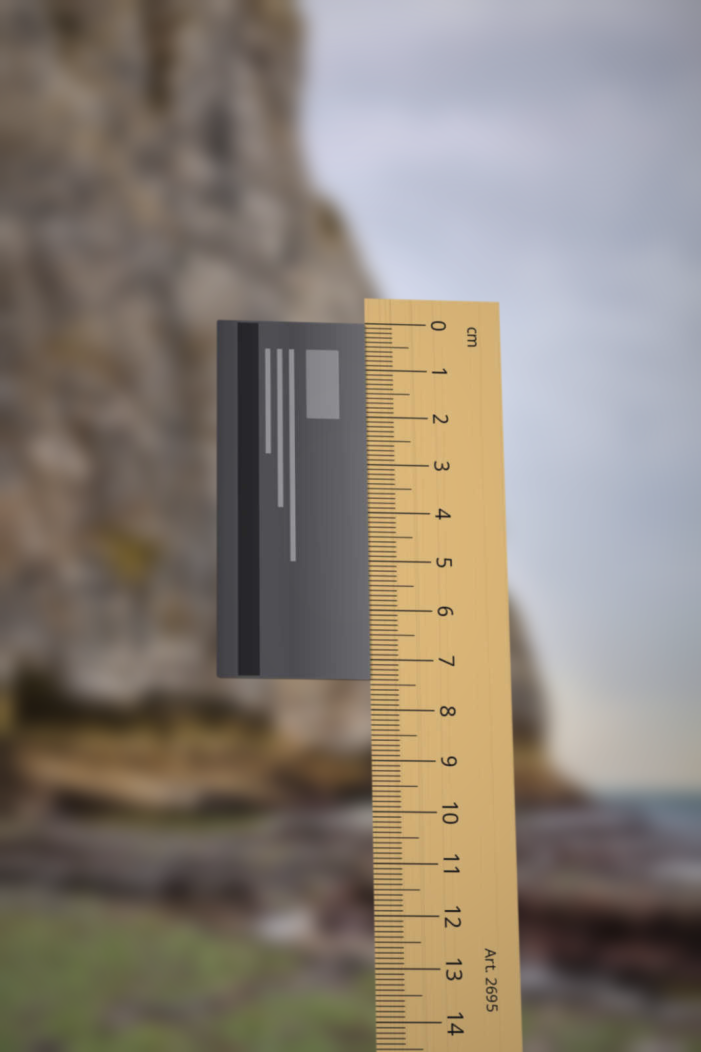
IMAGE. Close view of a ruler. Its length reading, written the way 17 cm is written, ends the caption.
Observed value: 7.4 cm
